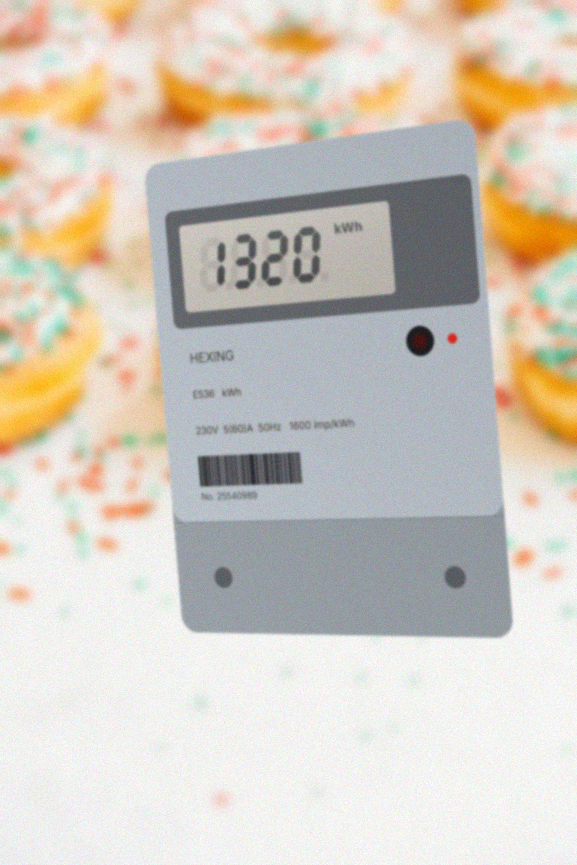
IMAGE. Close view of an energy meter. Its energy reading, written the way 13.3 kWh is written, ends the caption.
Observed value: 1320 kWh
